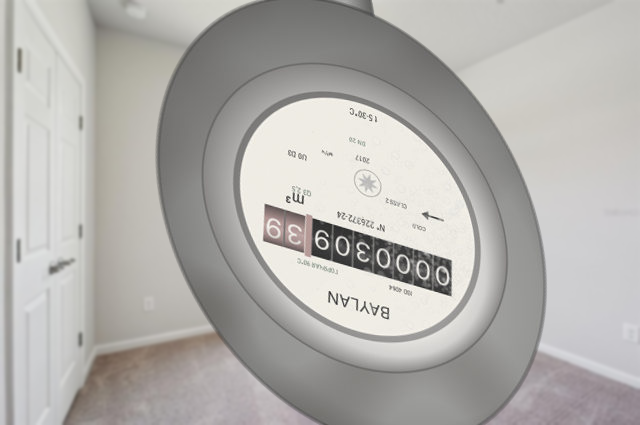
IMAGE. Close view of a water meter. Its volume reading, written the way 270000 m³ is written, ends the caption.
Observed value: 309.39 m³
